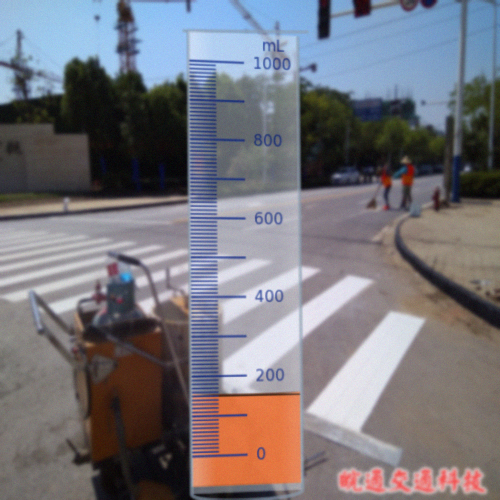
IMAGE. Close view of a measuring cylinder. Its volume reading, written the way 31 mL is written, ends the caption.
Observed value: 150 mL
